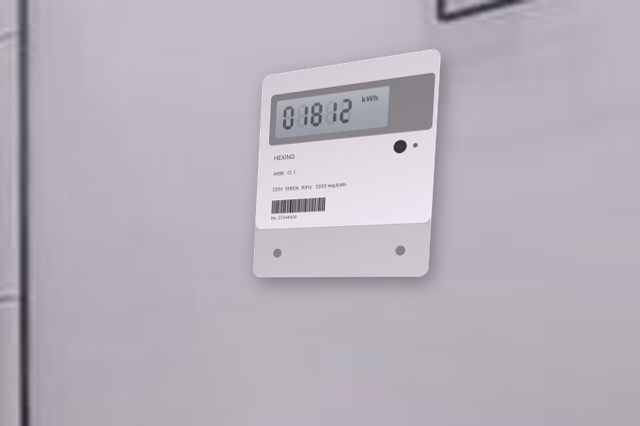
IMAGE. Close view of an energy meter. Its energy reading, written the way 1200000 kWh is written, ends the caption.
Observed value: 1812 kWh
